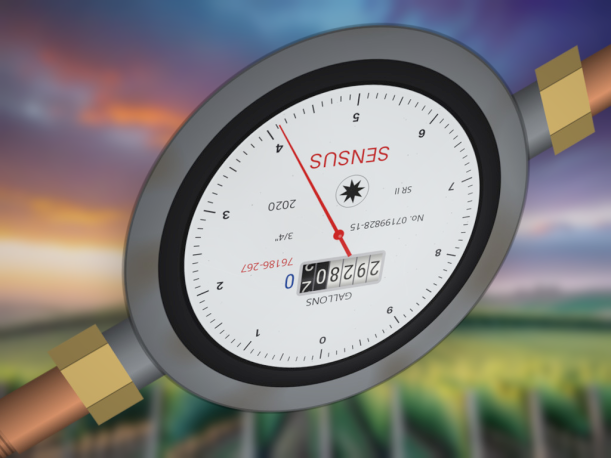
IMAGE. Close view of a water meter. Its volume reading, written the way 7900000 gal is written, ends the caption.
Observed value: 2928024.1 gal
